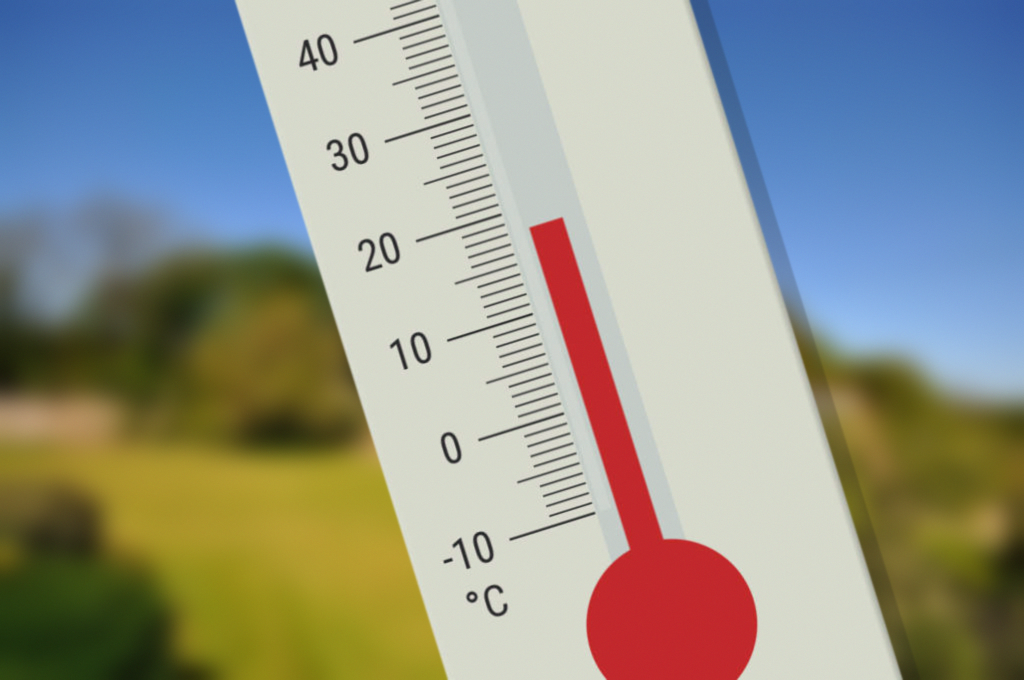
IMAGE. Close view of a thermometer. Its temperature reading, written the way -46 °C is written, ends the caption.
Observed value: 18 °C
